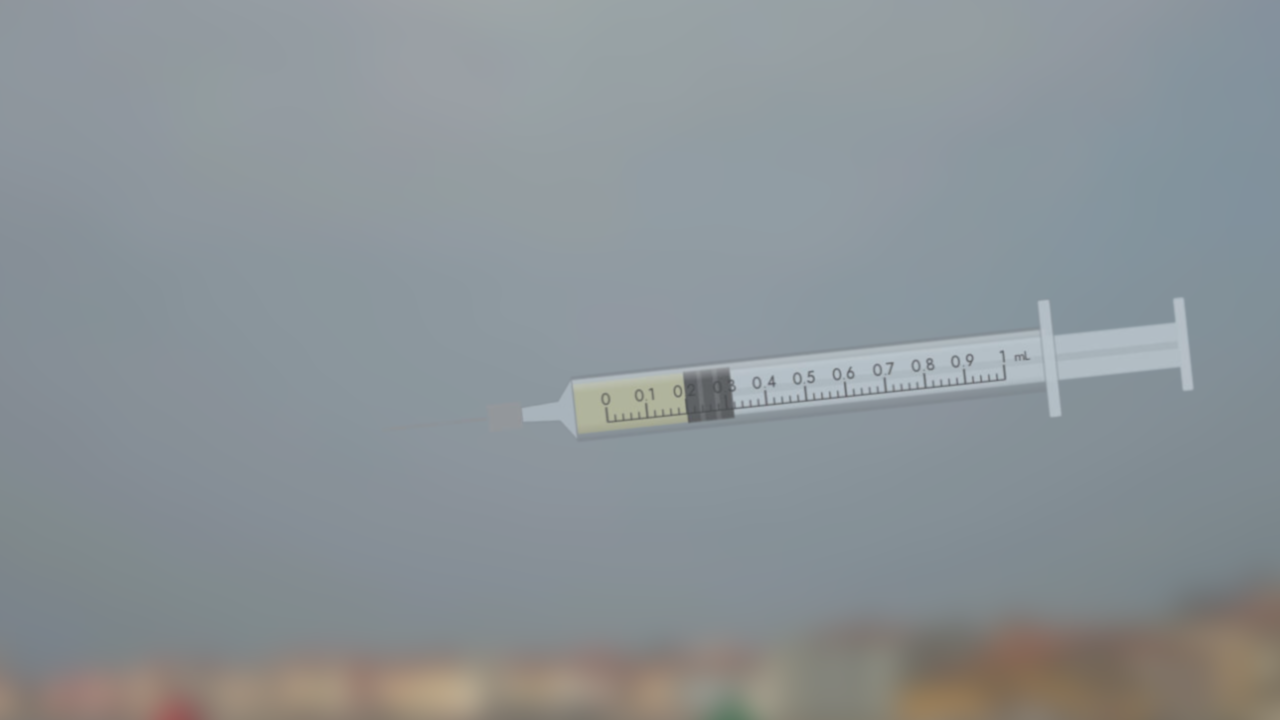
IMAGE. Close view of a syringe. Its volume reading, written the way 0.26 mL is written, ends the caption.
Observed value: 0.2 mL
